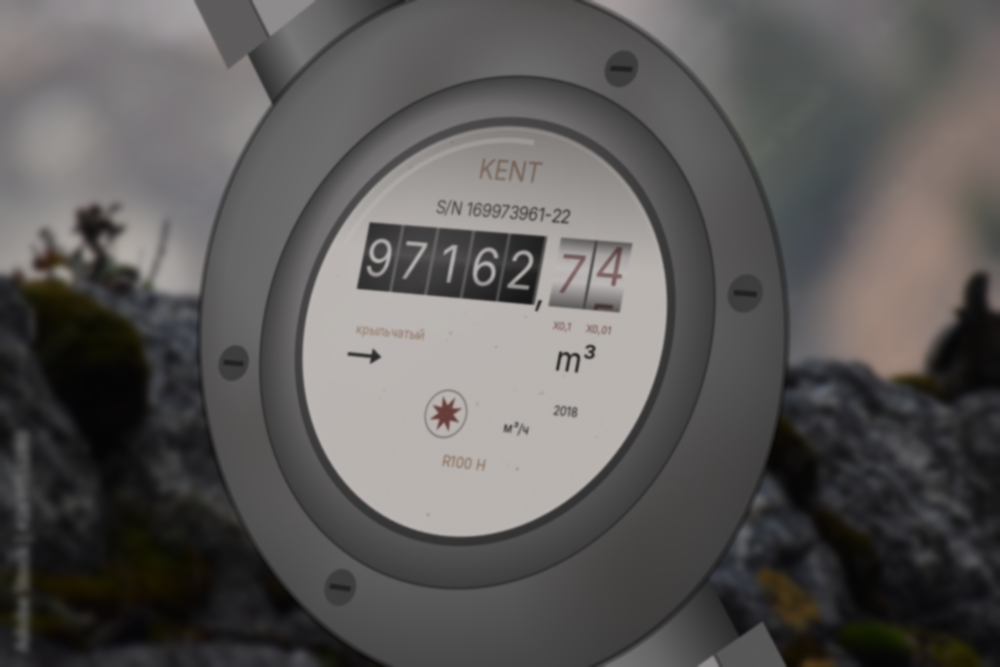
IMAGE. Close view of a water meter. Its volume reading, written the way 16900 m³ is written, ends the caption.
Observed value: 97162.74 m³
